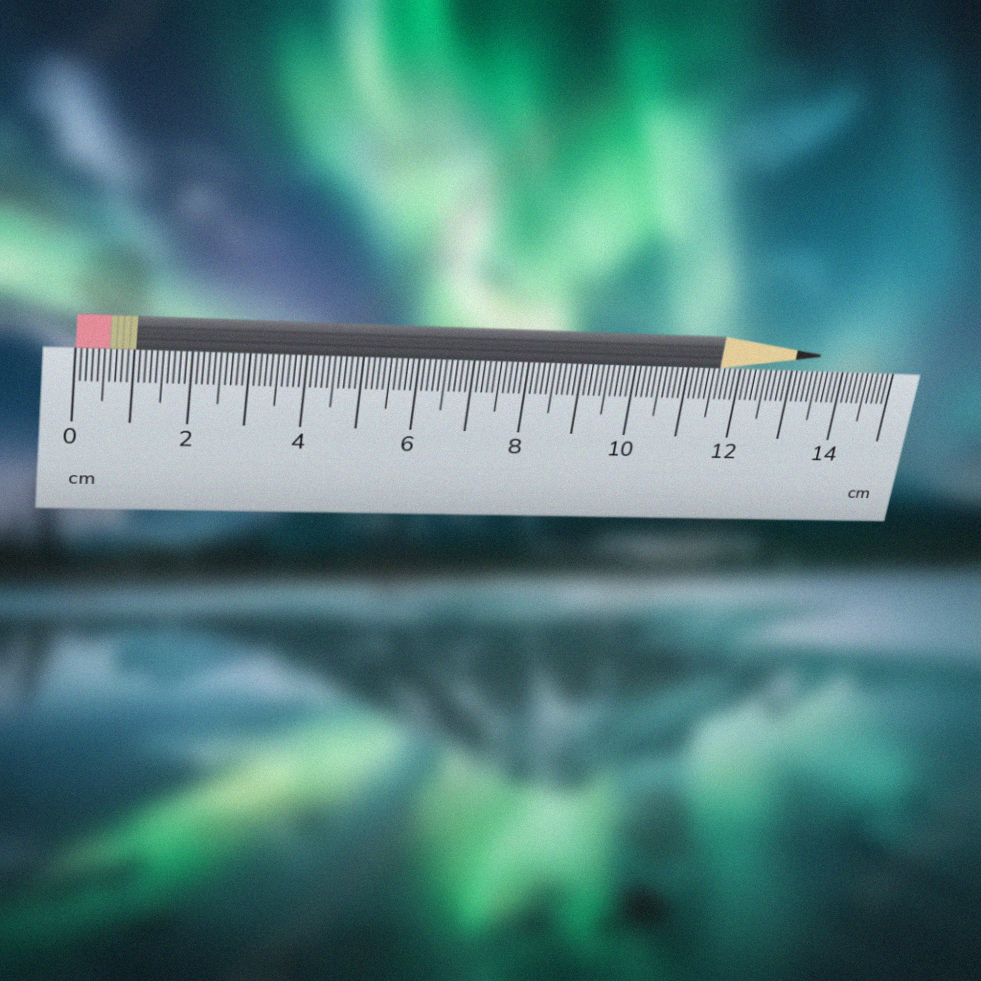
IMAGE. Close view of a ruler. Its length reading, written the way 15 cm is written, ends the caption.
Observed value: 13.5 cm
